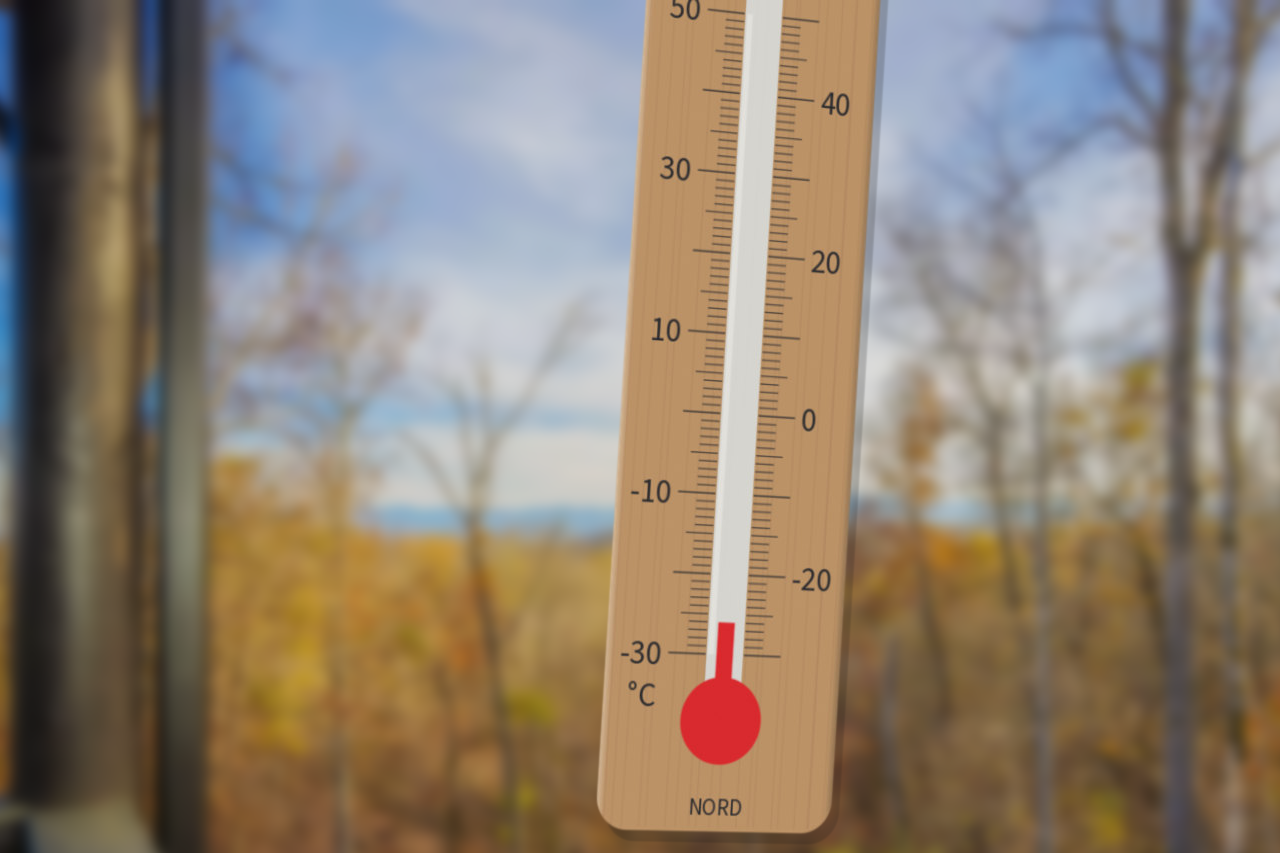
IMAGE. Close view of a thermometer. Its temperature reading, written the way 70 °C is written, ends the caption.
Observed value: -26 °C
